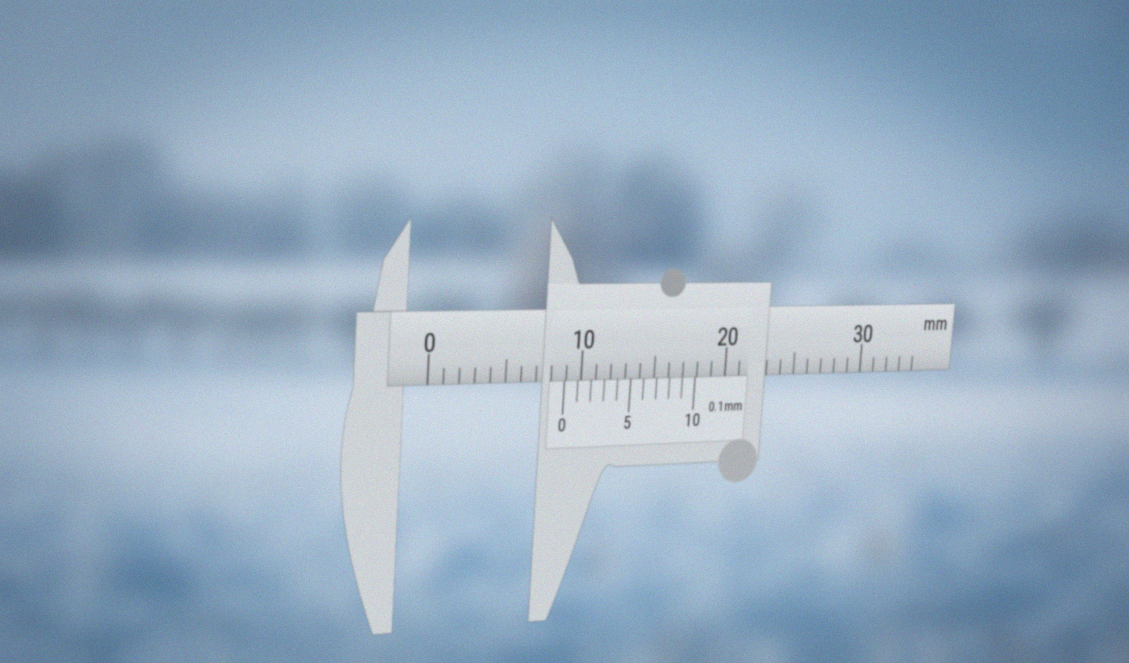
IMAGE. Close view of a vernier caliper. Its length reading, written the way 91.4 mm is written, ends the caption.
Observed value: 8.9 mm
